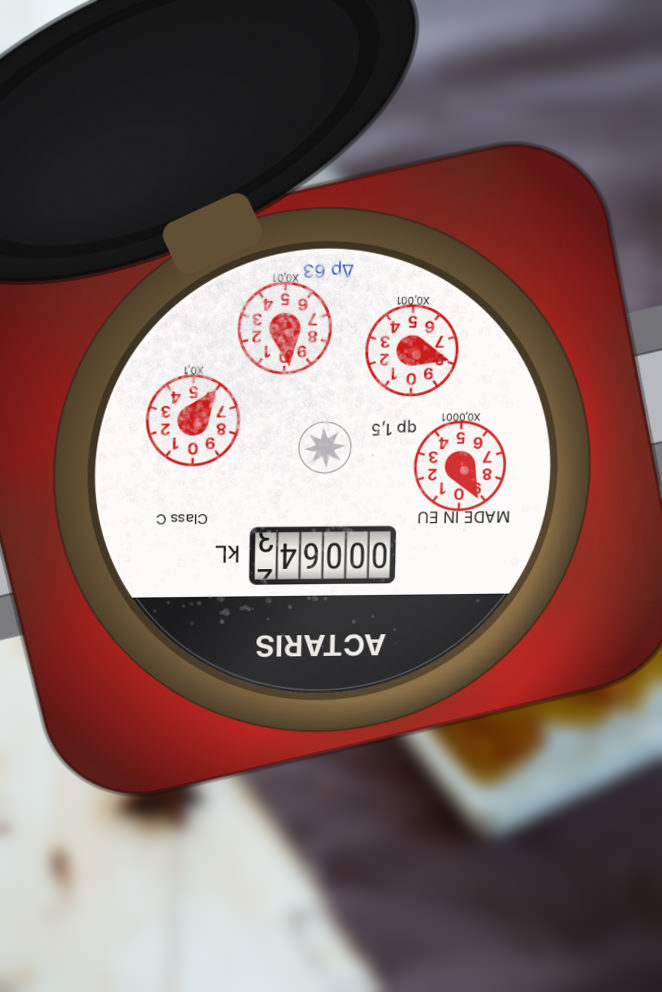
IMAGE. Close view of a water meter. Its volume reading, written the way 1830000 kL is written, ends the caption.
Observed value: 642.5979 kL
